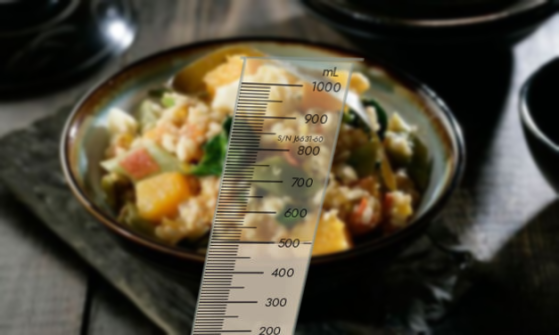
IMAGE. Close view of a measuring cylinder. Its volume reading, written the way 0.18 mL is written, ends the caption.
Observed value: 500 mL
